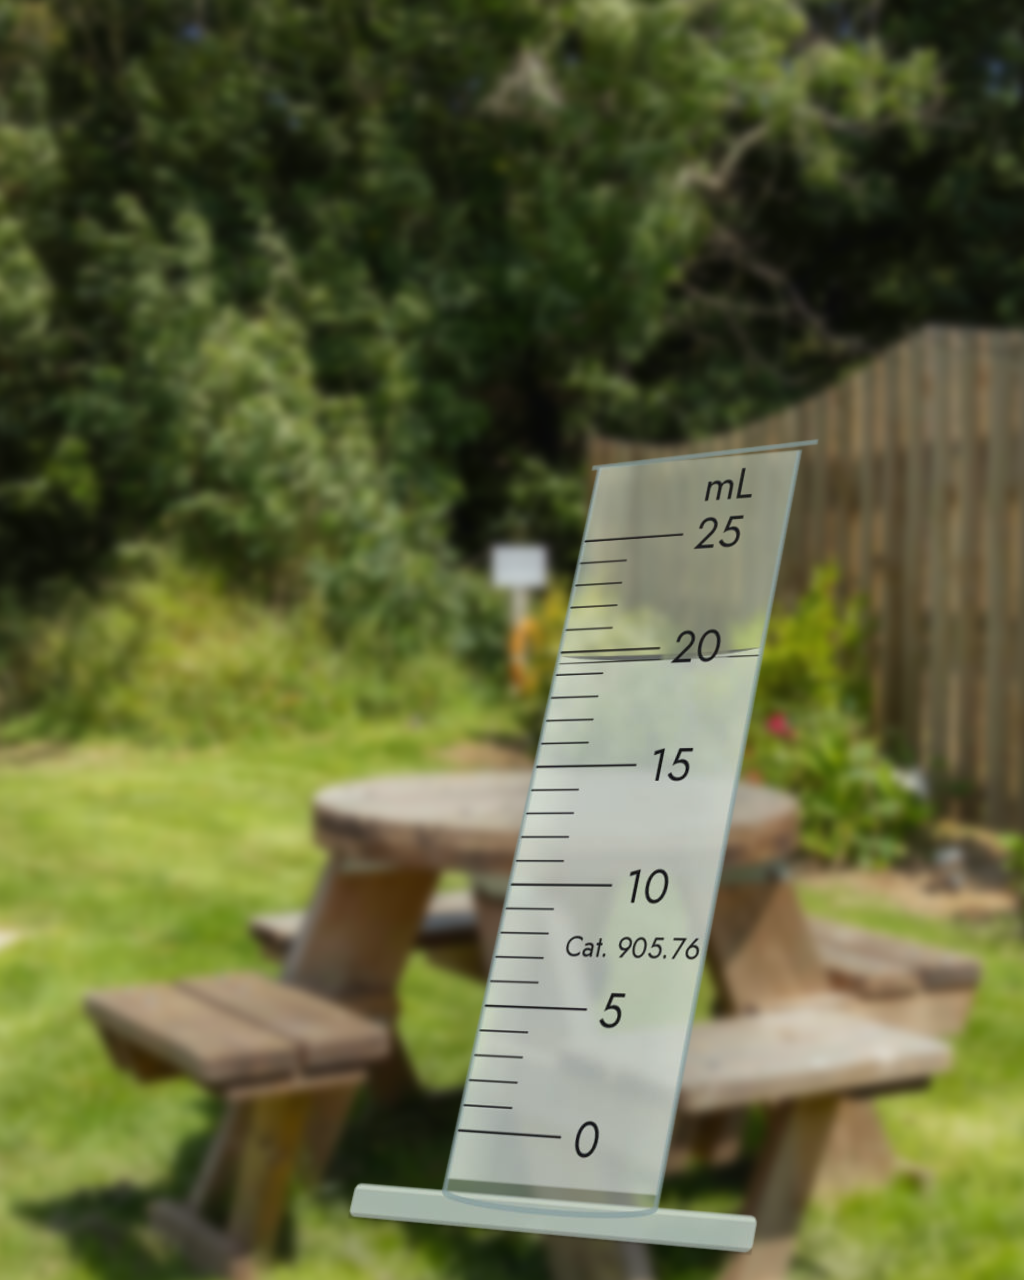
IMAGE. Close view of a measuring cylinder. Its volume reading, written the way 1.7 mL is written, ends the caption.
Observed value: 19.5 mL
